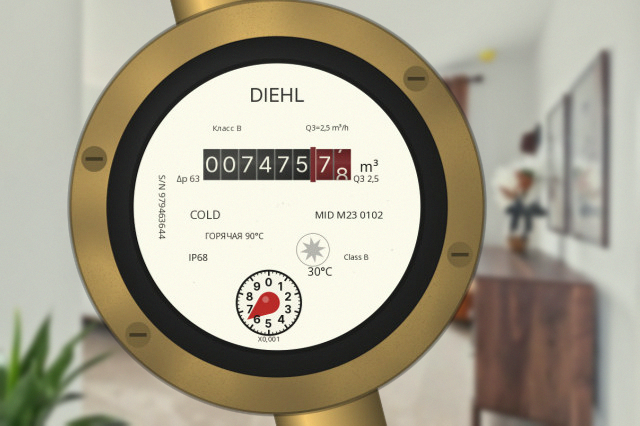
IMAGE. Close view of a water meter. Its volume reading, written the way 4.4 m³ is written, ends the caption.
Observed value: 7475.776 m³
